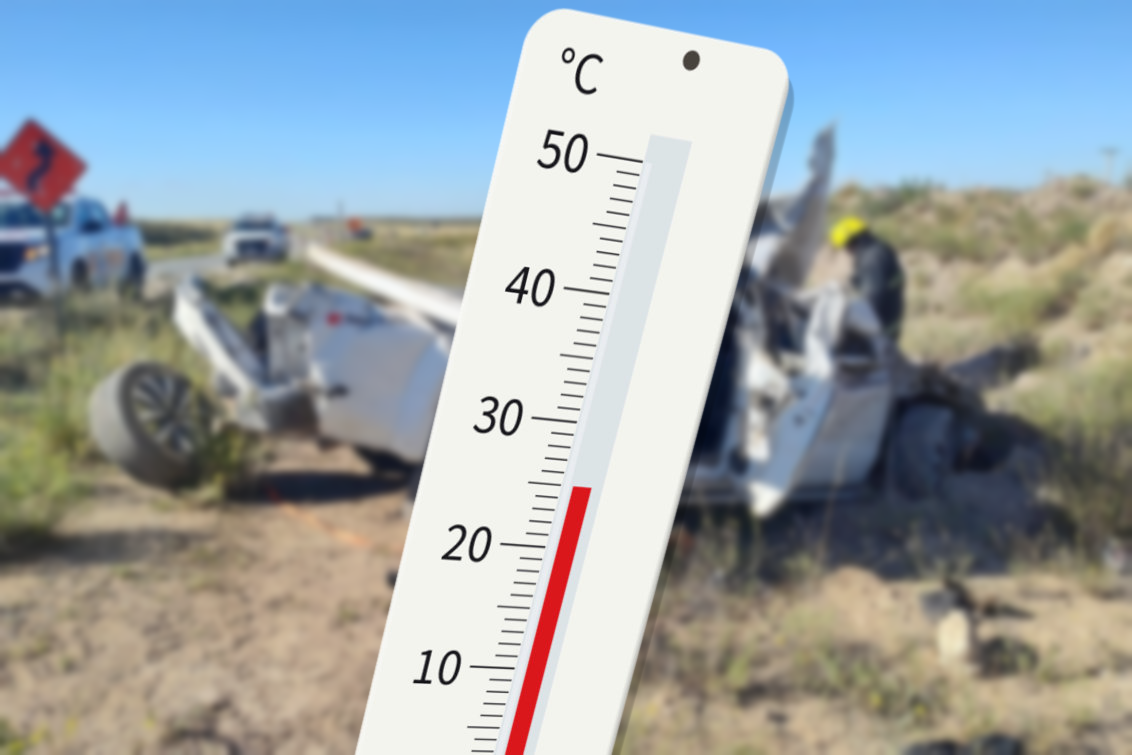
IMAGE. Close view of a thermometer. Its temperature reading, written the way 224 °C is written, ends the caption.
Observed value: 25 °C
